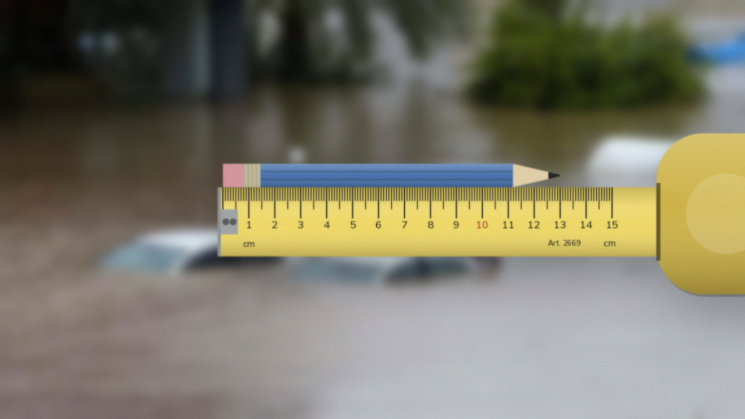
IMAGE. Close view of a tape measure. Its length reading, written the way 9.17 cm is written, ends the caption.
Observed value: 13 cm
